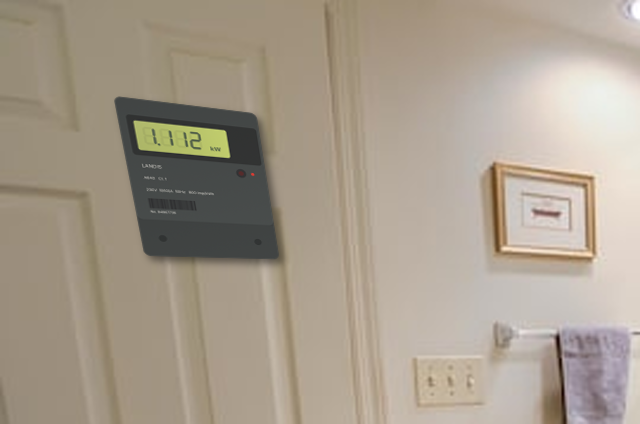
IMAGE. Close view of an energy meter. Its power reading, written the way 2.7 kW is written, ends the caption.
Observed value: 1.112 kW
